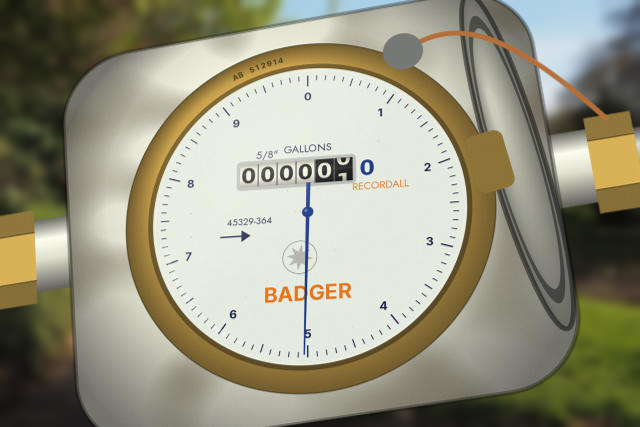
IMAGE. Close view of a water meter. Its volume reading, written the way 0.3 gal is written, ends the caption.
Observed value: 5.0 gal
